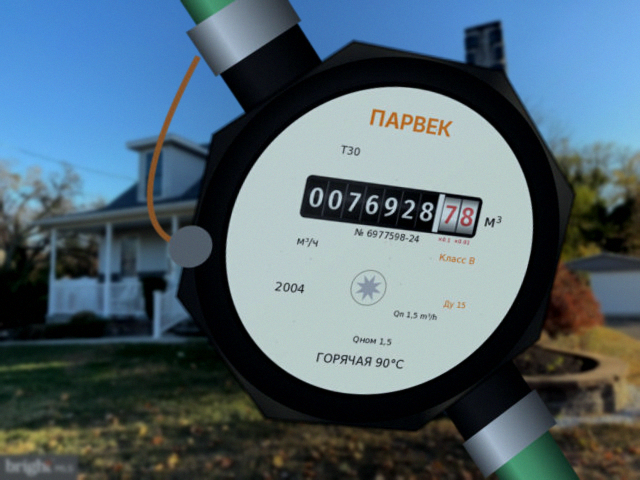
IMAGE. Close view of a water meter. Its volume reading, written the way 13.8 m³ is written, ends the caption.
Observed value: 76928.78 m³
